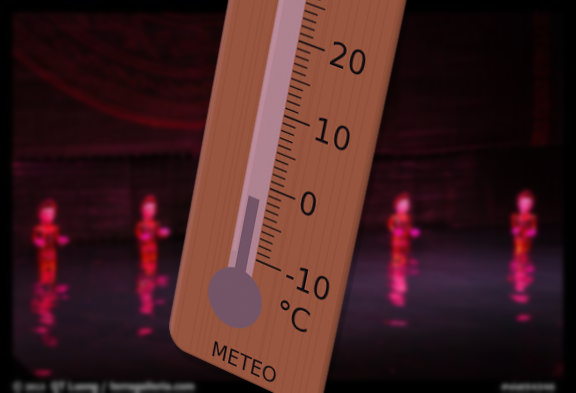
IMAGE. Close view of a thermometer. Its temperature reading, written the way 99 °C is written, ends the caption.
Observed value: -2 °C
